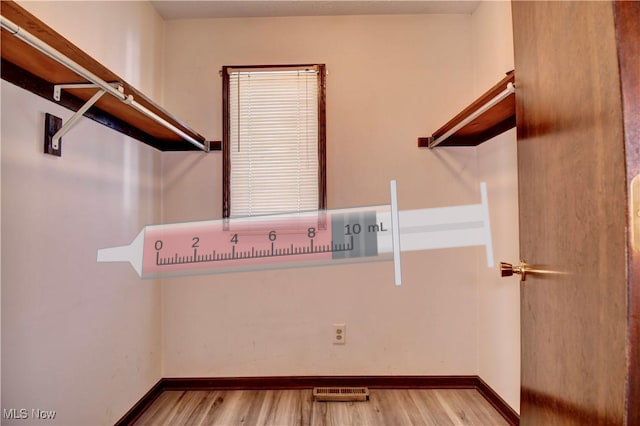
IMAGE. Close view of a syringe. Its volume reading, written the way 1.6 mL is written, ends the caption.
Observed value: 9 mL
